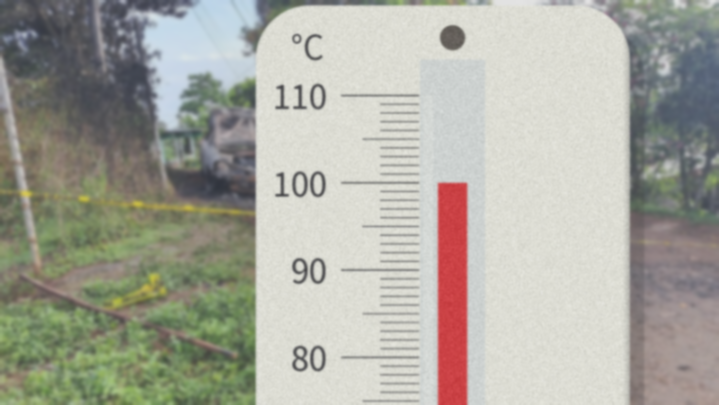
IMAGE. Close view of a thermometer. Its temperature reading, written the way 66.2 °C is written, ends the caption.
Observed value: 100 °C
